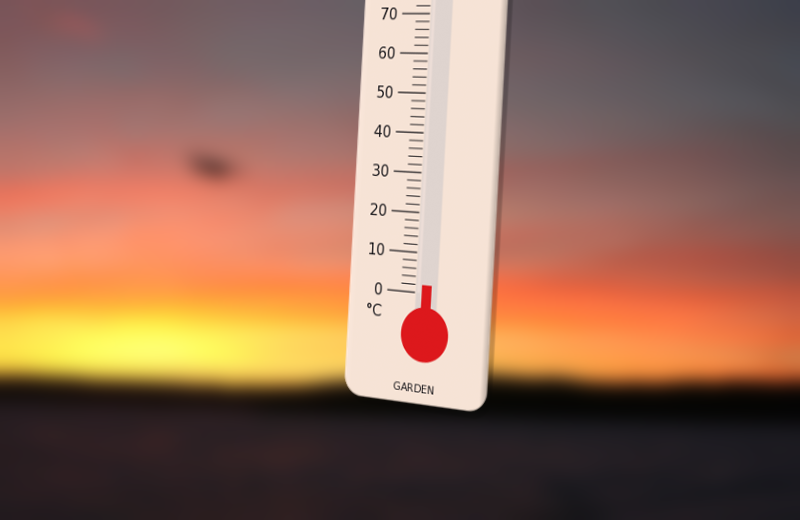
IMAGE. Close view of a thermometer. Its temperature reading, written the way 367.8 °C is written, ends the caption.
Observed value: 2 °C
